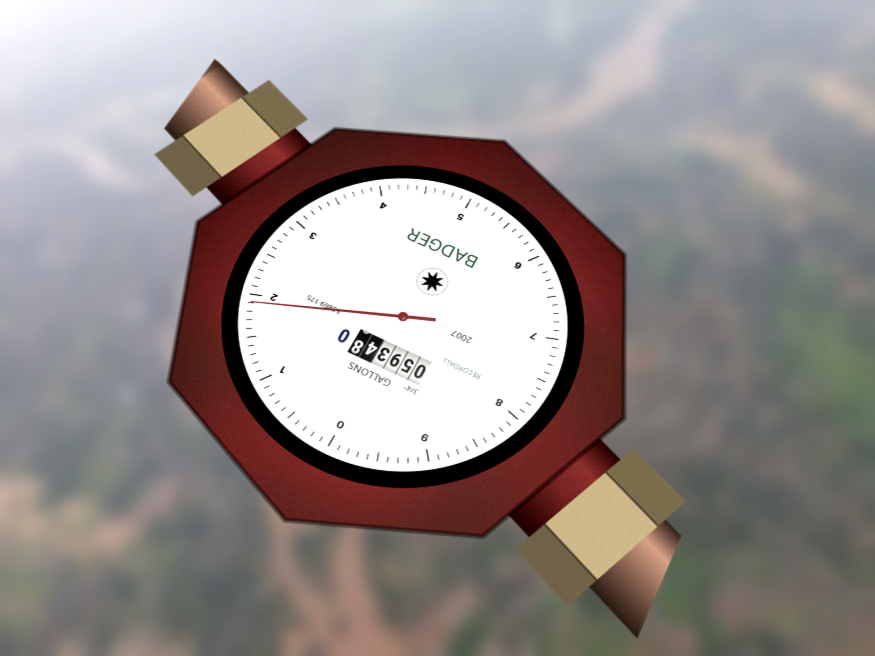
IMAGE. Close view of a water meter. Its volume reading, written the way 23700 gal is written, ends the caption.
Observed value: 593481.9 gal
